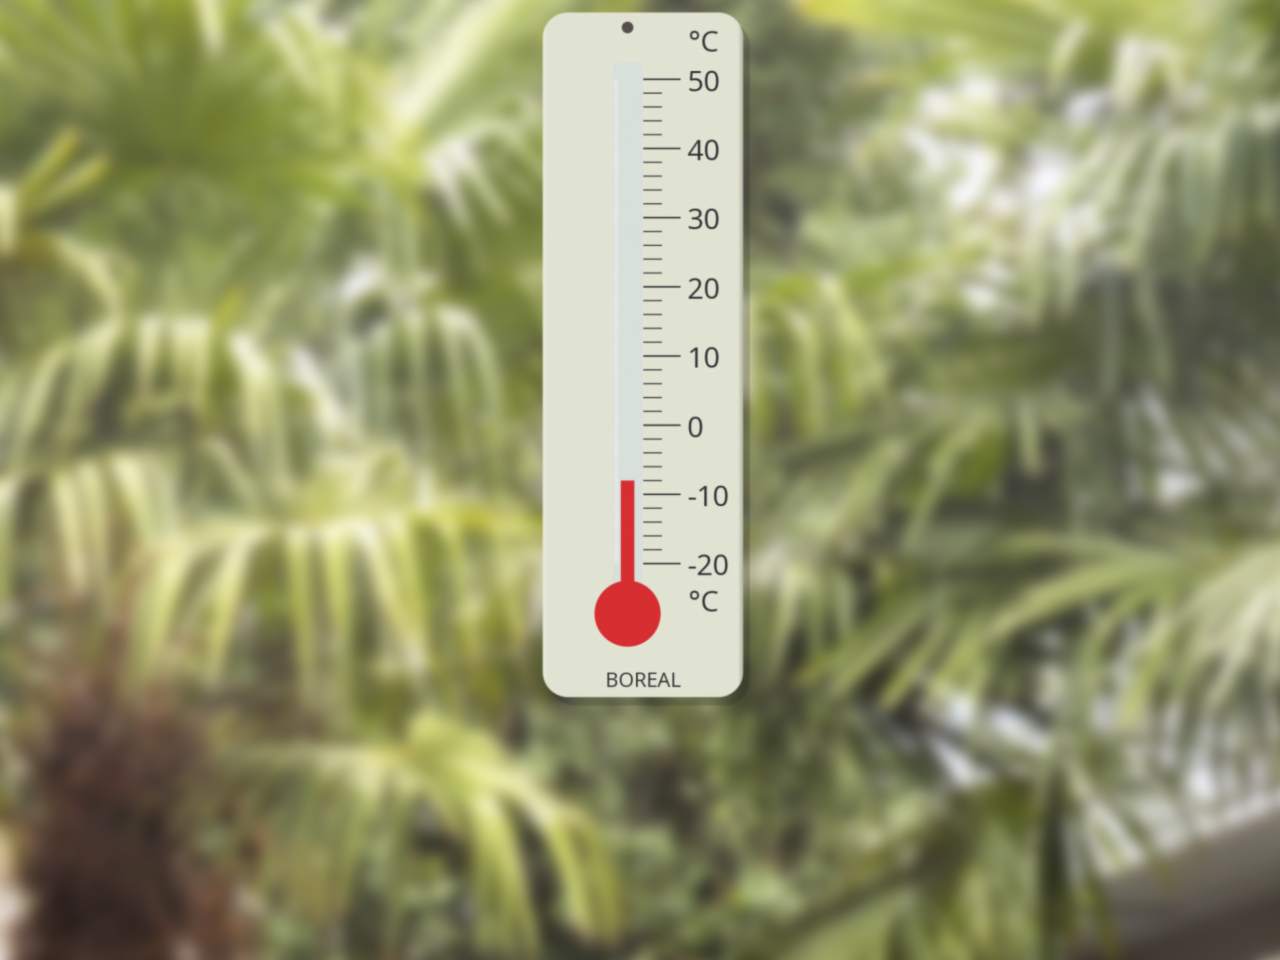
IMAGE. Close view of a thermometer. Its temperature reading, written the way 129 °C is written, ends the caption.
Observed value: -8 °C
